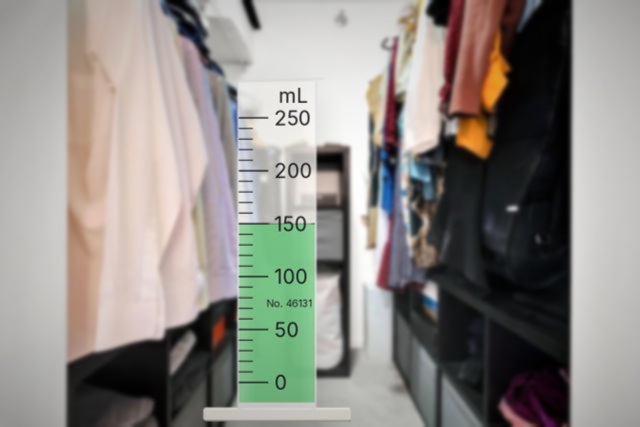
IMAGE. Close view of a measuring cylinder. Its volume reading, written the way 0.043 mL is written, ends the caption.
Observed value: 150 mL
